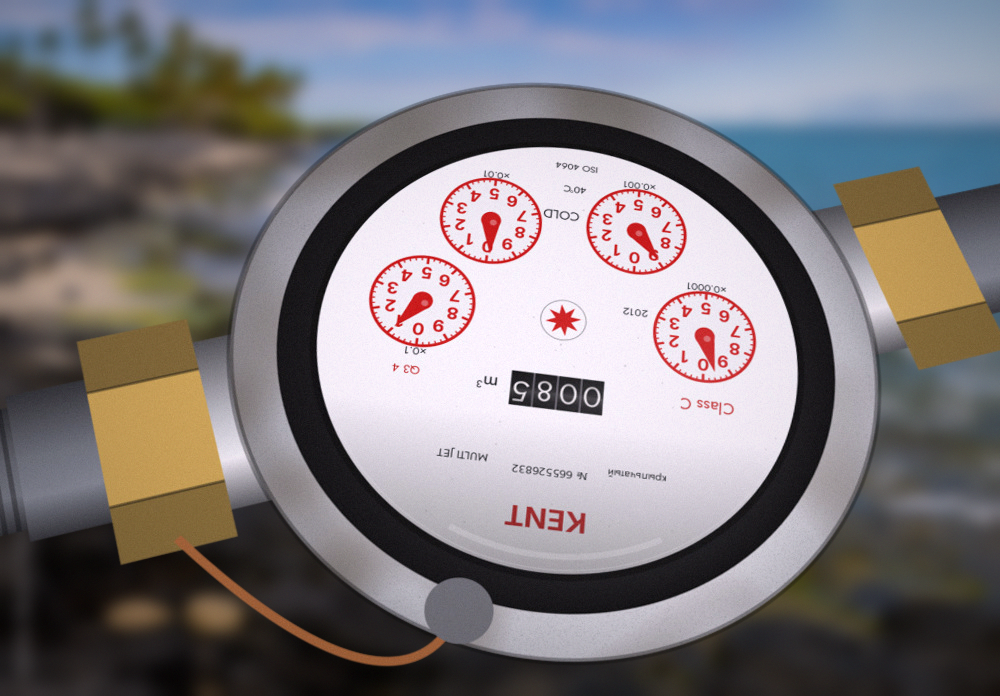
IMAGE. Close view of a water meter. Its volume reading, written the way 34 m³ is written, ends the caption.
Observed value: 85.0989 m³
